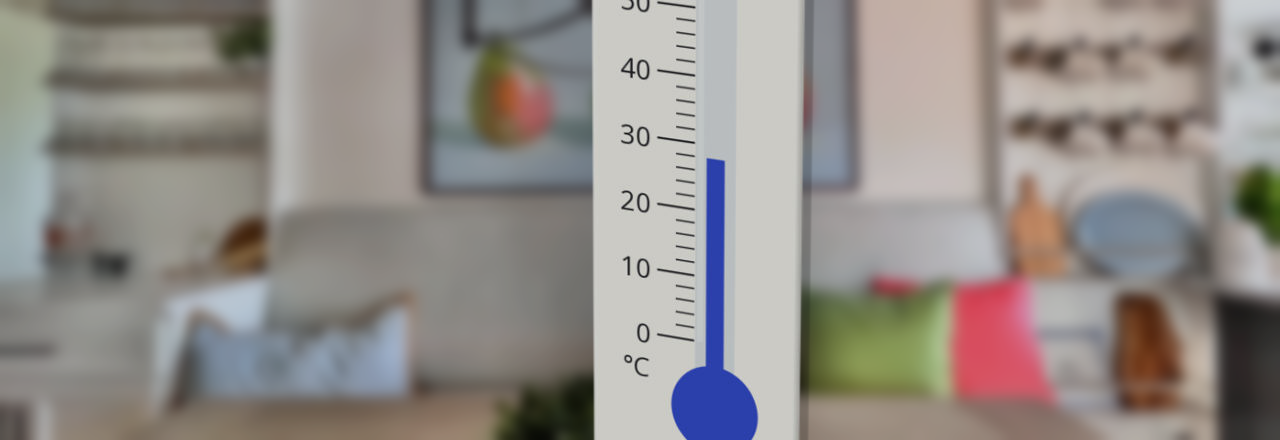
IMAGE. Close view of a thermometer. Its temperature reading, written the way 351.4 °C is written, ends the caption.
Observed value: 28 °C
